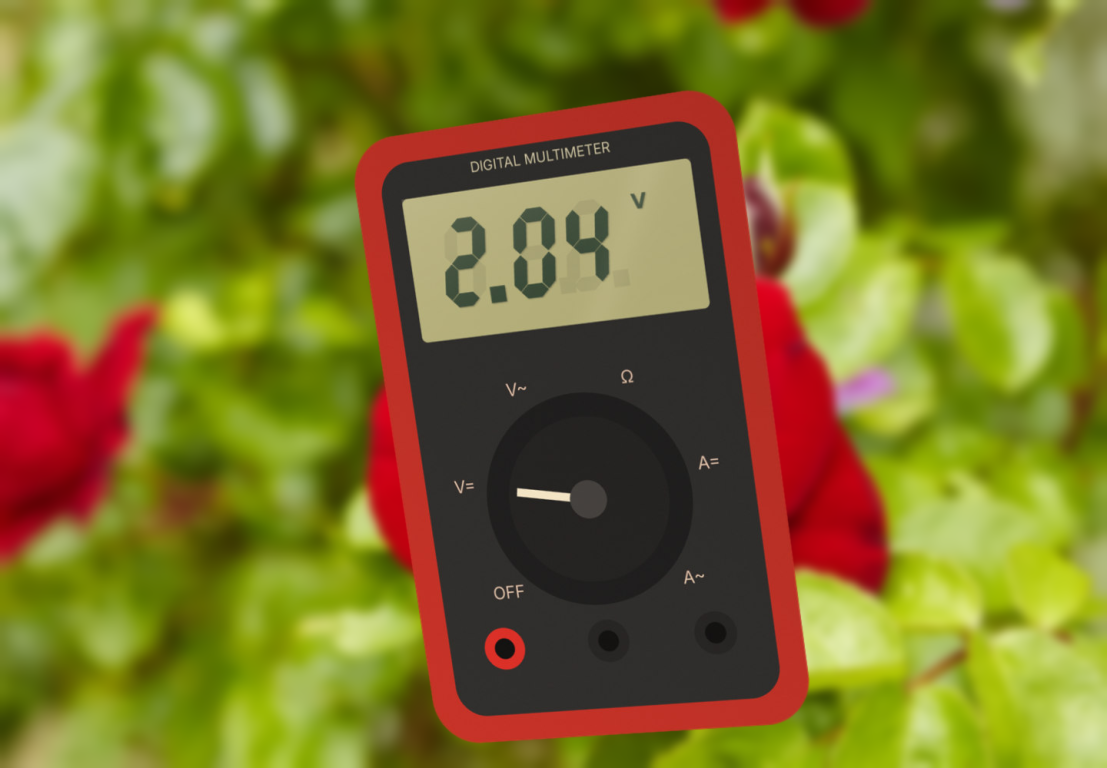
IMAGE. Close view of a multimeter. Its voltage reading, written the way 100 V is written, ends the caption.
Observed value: 2.04 V
